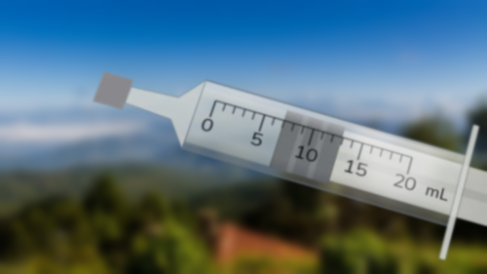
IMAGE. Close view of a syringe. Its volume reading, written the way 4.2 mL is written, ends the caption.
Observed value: 7 mL
